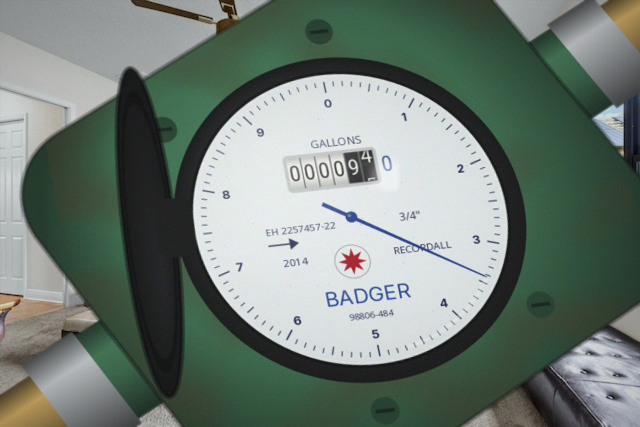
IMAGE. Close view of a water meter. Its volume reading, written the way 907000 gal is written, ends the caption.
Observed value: 943.4 gal
